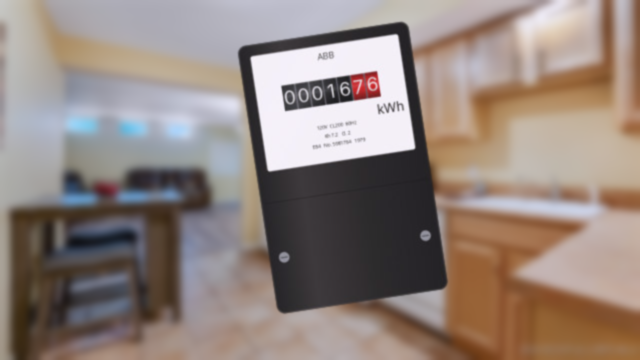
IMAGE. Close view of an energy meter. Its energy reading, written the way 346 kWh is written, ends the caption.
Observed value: 16.76 kWh
